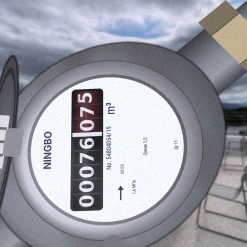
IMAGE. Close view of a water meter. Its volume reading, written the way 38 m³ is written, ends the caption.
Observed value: 76.075 m³
